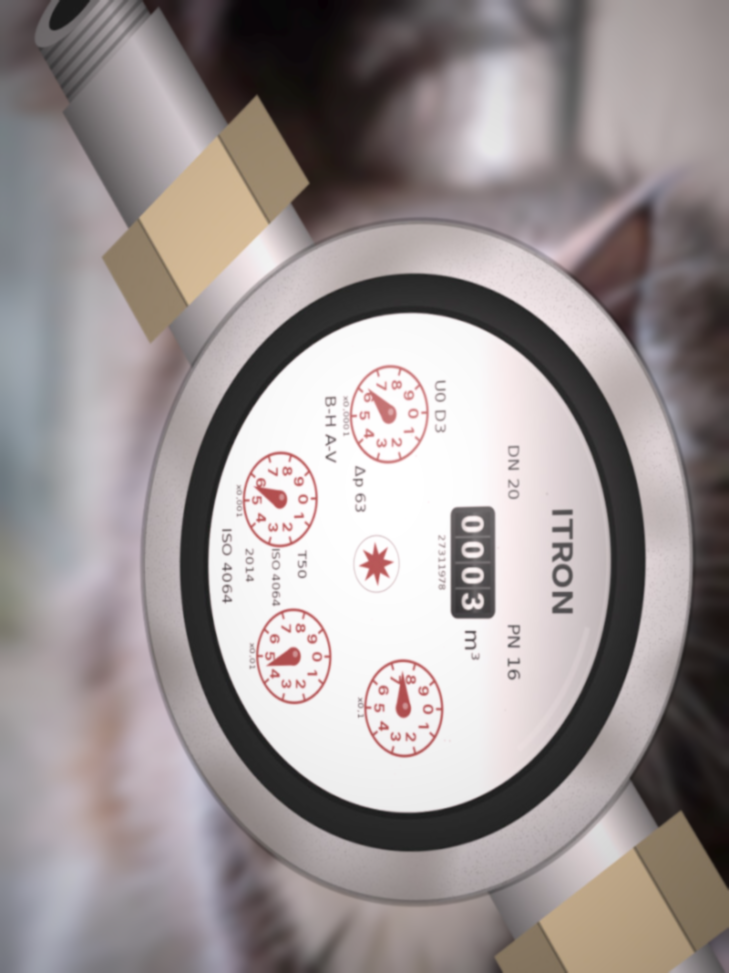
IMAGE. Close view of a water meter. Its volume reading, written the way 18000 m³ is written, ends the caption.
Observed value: 3.7456 m³
